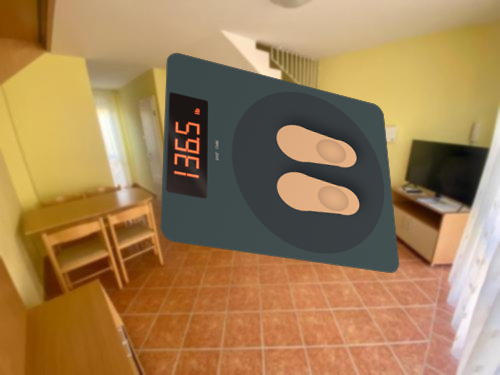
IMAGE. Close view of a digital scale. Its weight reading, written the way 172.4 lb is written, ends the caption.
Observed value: 136.5 lb
